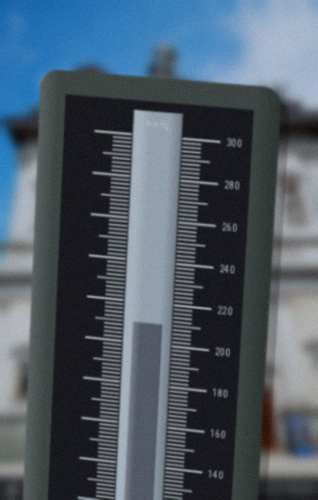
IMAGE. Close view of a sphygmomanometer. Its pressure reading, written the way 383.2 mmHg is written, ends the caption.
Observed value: 210 mmHg
